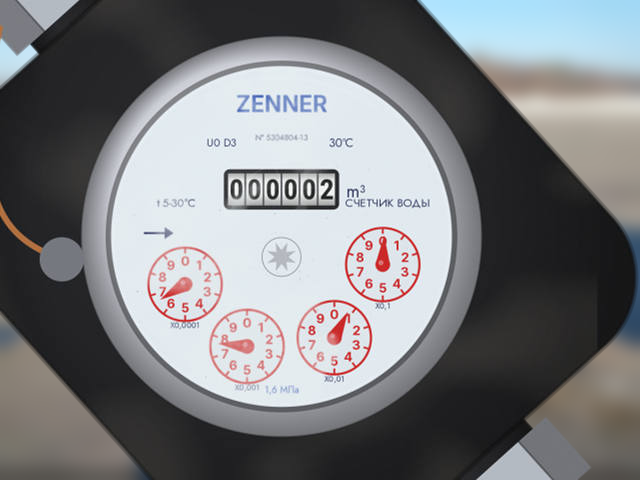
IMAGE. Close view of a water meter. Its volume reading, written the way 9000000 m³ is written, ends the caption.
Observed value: 2.0076 m³
